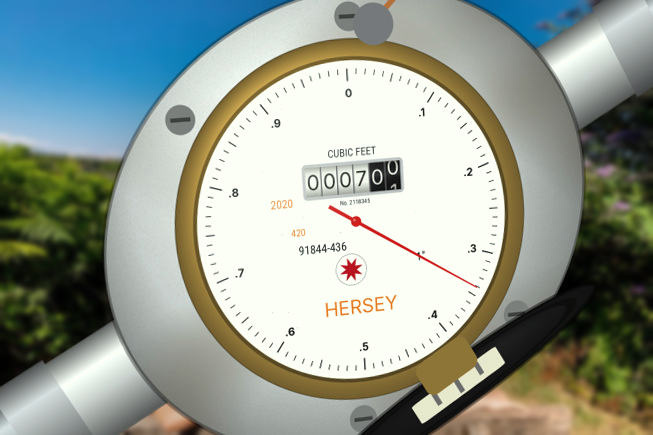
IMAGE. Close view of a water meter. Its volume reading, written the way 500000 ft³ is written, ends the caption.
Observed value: 700.34 ft³
